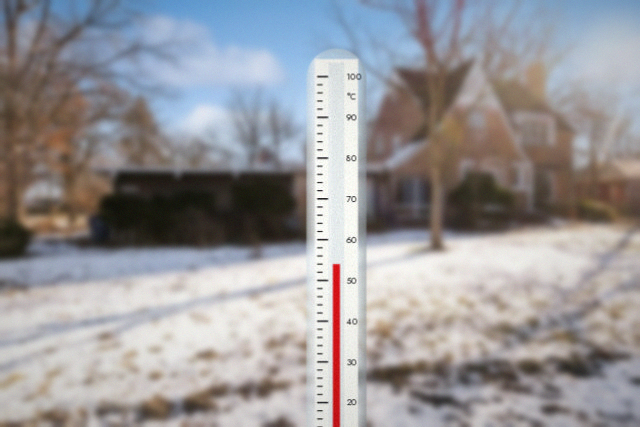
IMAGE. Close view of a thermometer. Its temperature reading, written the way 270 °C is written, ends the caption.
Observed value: 54 °C
